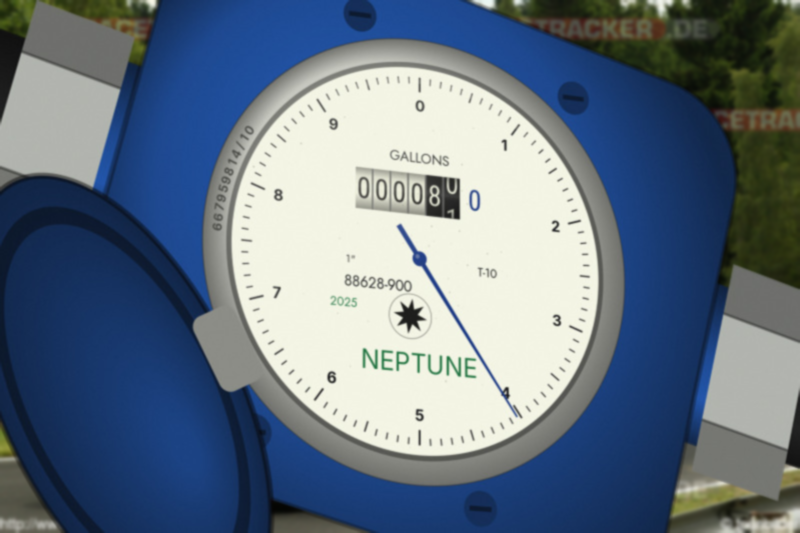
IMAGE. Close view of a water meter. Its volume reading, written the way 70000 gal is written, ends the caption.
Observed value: 804.0 gal
